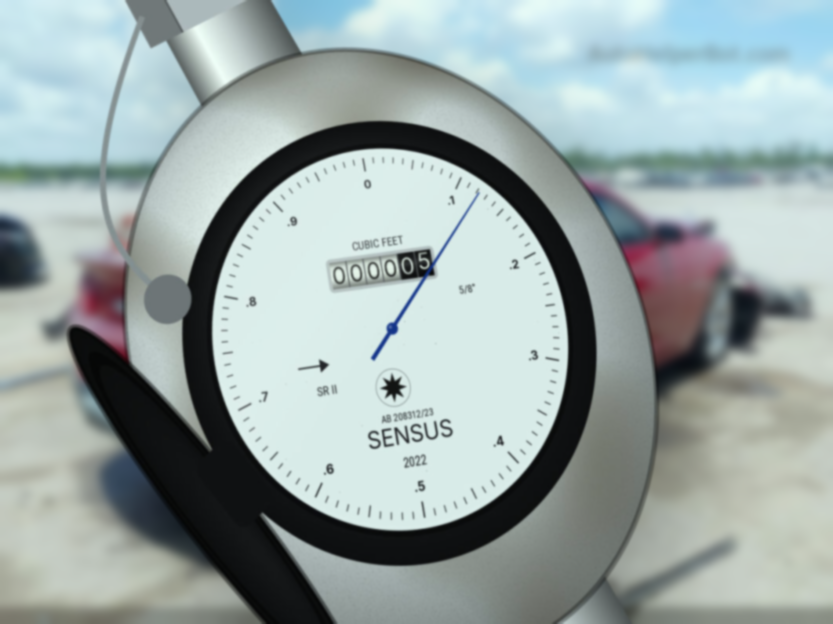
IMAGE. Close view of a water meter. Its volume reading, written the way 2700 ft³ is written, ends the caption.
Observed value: 5.12 ft³
